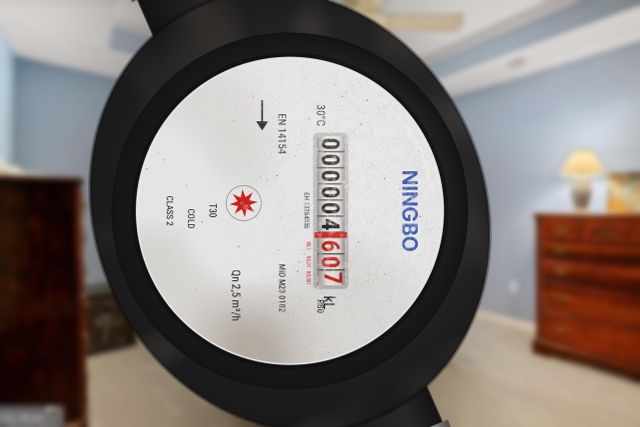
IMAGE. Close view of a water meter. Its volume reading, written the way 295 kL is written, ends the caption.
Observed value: 4.607 kL
